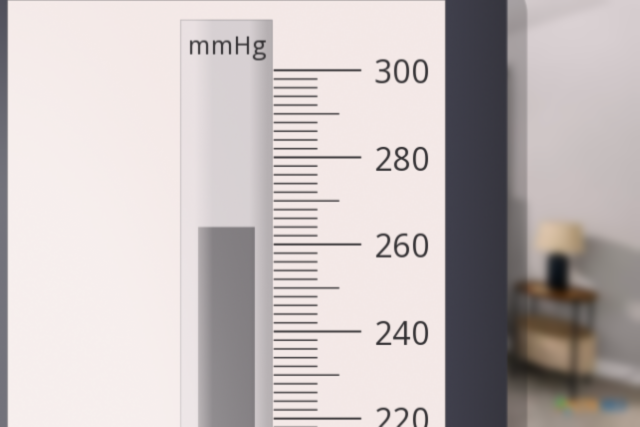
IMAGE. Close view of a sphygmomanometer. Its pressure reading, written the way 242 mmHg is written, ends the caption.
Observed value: 264 mmHg
